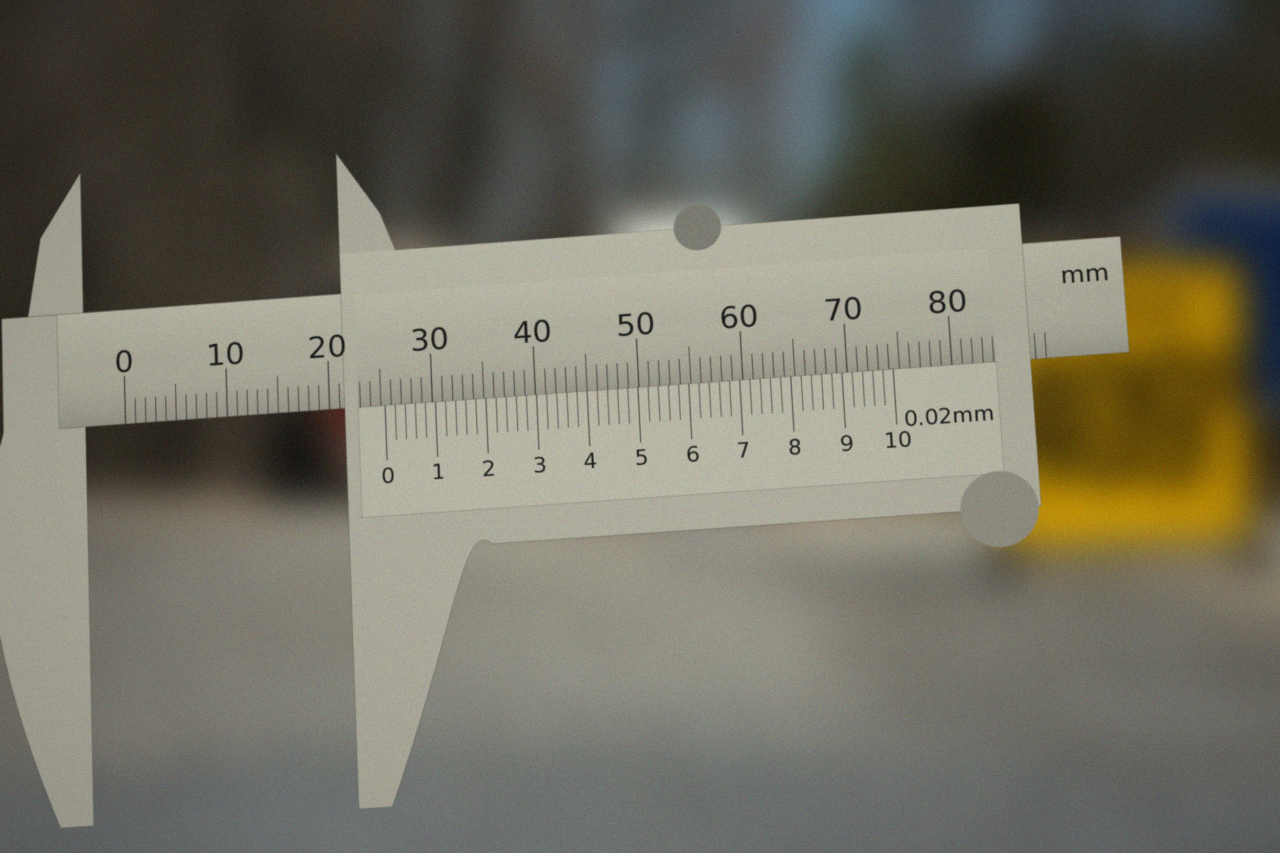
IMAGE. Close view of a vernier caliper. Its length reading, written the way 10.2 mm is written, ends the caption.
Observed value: 25.4 mm
